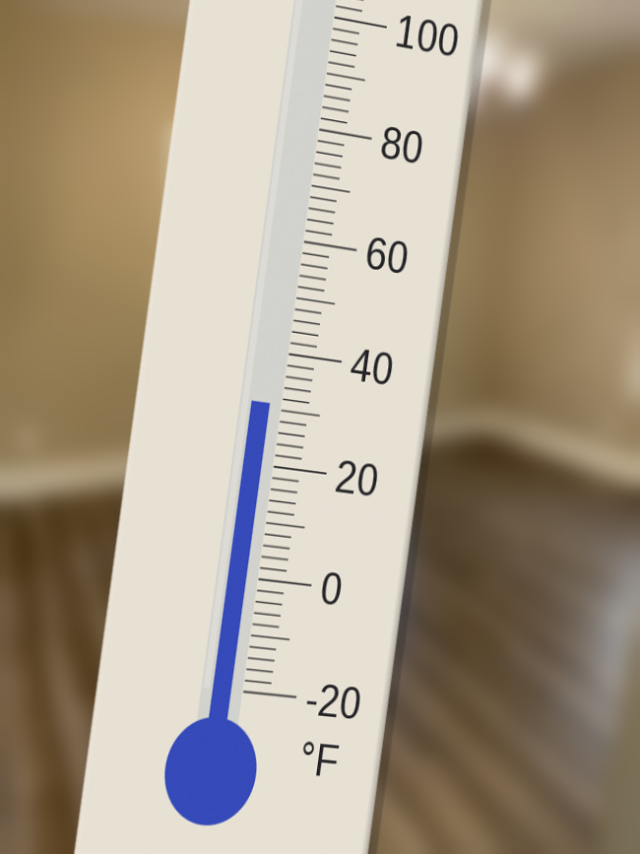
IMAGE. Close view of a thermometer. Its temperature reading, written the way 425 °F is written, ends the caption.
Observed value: 31 °F
